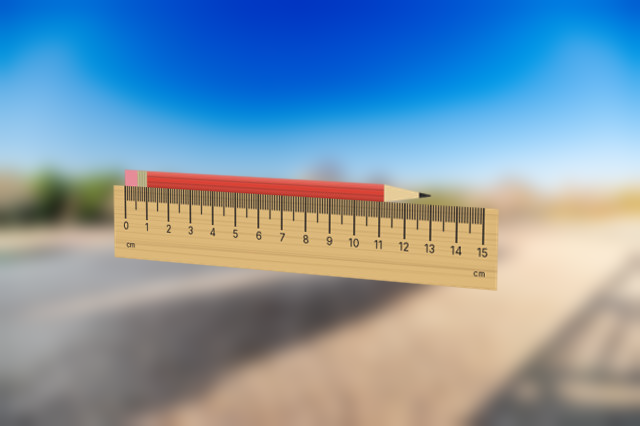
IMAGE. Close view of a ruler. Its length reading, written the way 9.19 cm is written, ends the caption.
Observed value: 13 cm
